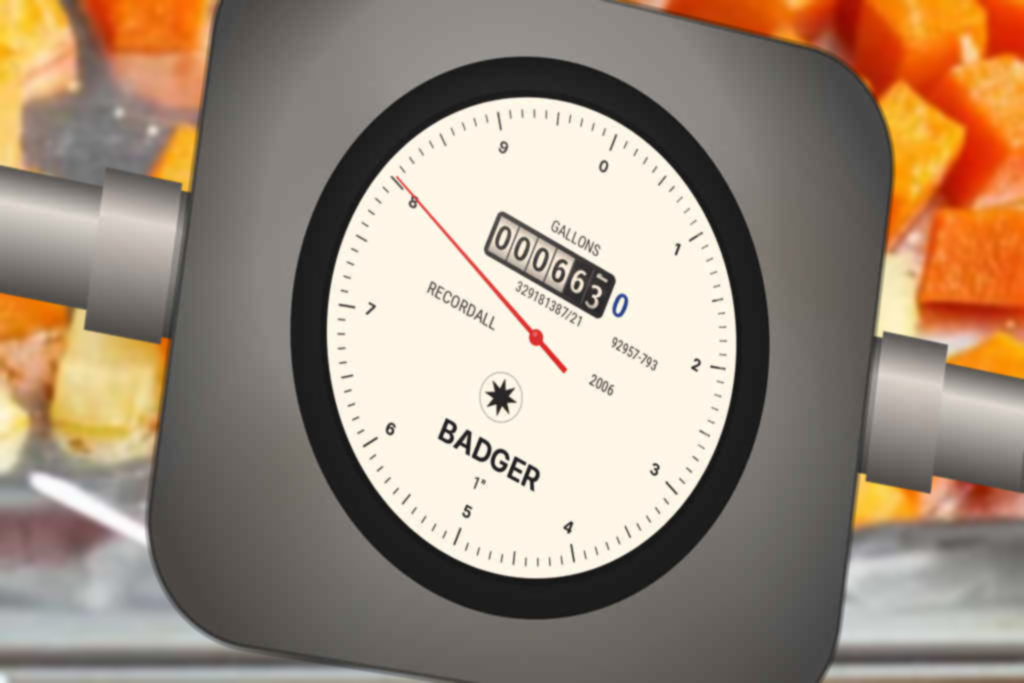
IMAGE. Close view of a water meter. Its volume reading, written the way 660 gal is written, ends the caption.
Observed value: 6628.0 gal
